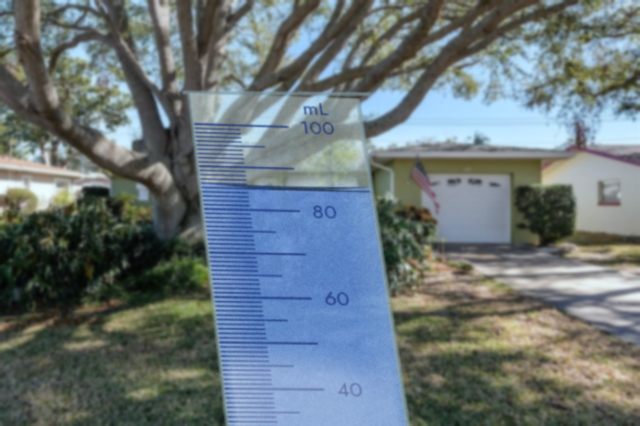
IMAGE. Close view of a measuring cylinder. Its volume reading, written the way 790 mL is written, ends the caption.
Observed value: 85 mL
